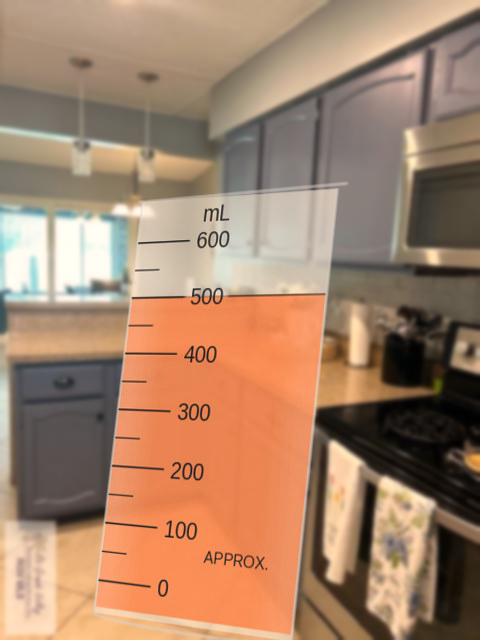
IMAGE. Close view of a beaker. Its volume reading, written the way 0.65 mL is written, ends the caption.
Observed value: 500 mL
